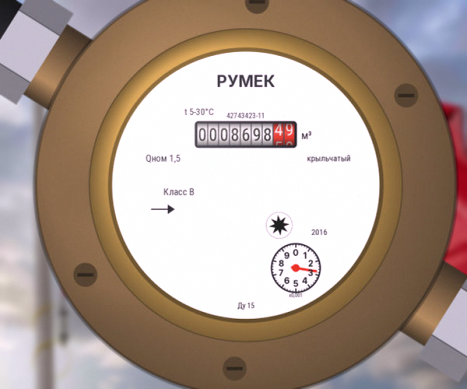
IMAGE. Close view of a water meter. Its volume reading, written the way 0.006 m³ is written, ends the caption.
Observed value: 8698.492 m³
